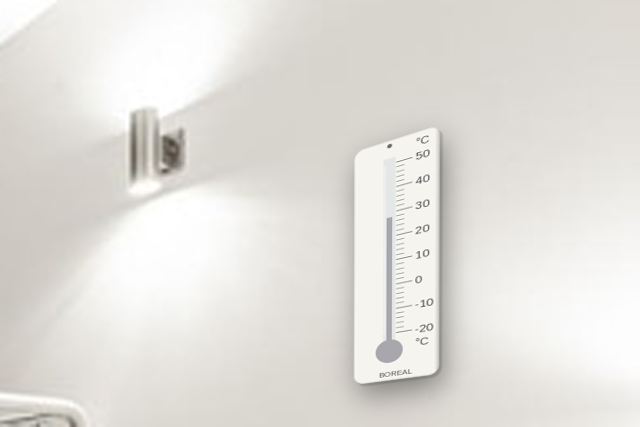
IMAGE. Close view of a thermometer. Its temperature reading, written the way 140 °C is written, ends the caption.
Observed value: 28 °C
